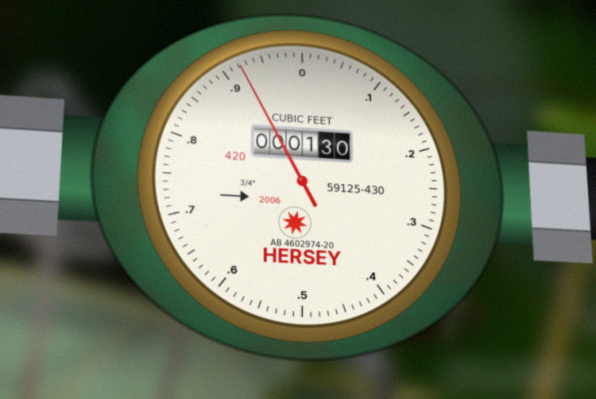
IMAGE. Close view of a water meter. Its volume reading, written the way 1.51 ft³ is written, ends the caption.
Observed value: 129.92 ft³
